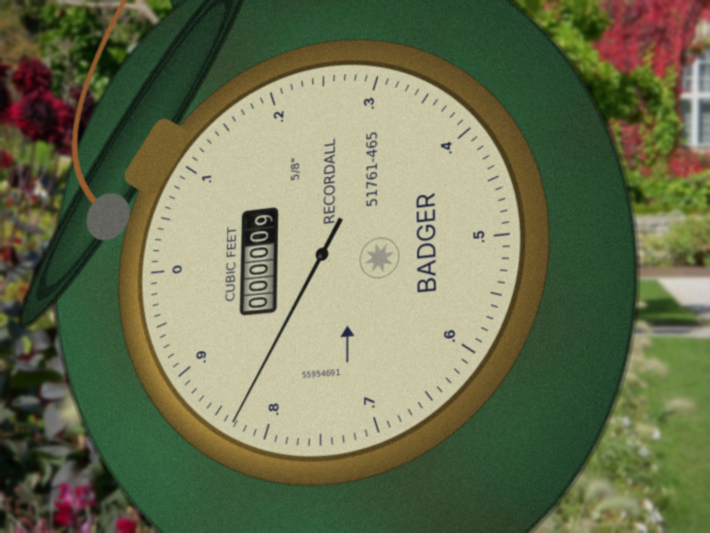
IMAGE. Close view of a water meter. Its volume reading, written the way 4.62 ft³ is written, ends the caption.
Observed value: 8.83 ft³
